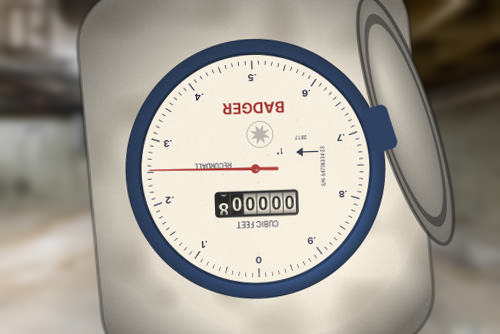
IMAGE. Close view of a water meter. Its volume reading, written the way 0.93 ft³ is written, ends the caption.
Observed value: 8.25 ft³
